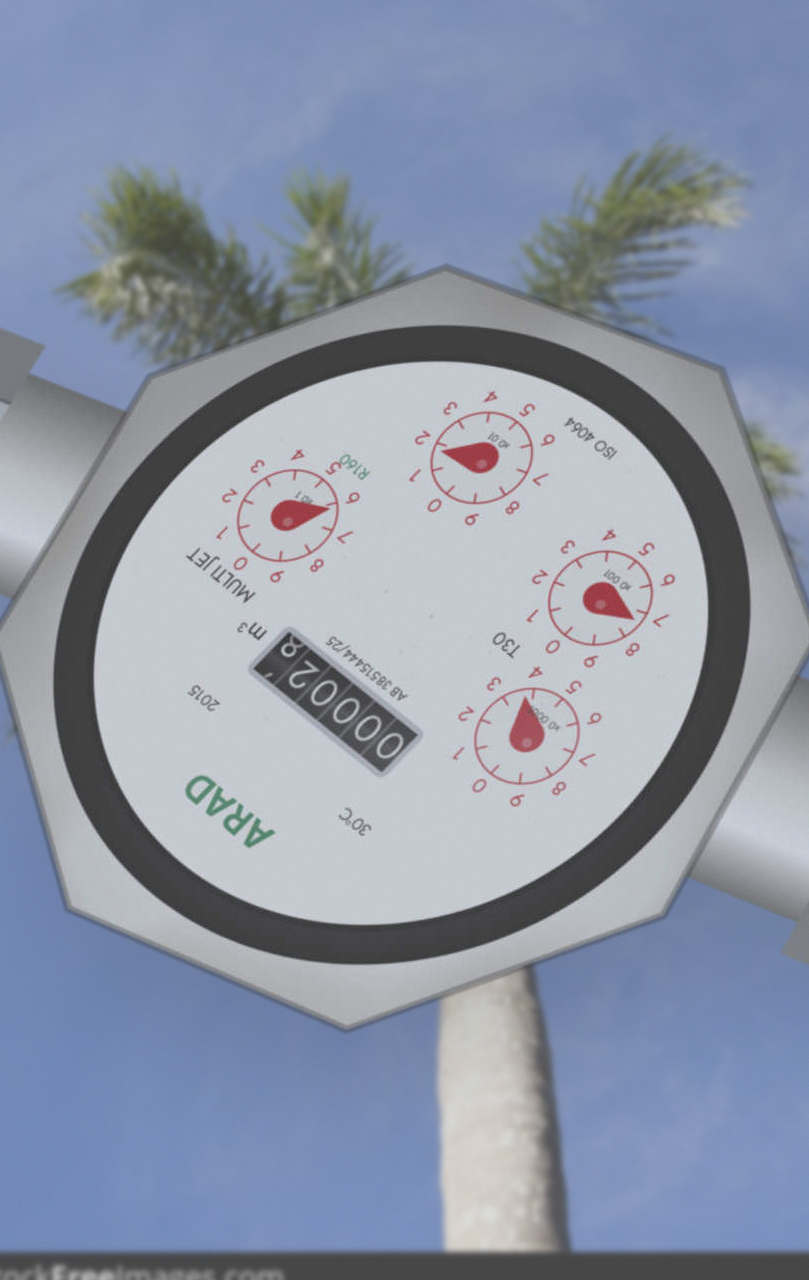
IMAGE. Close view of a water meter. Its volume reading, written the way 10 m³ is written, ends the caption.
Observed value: 27.6173 m³
